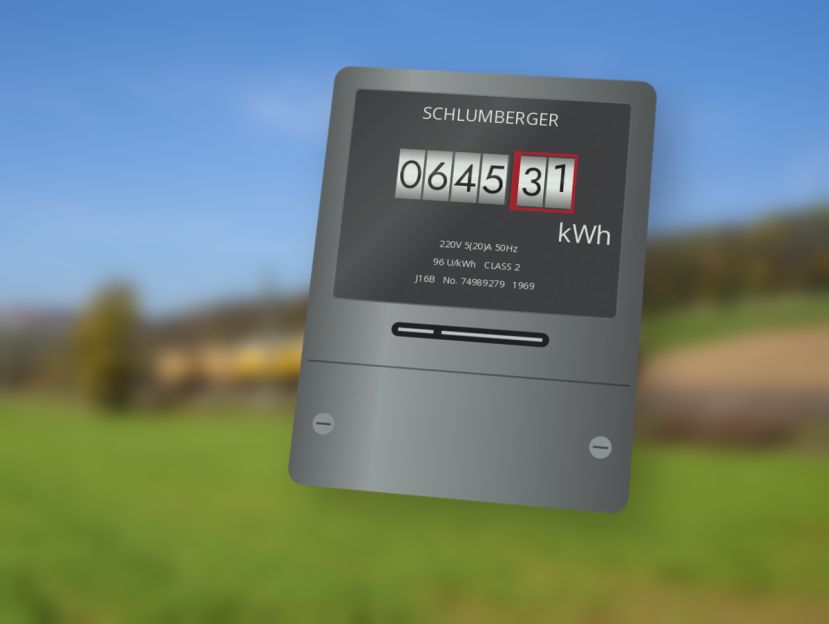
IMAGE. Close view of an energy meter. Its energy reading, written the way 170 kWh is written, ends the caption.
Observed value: 645.31 kWh
